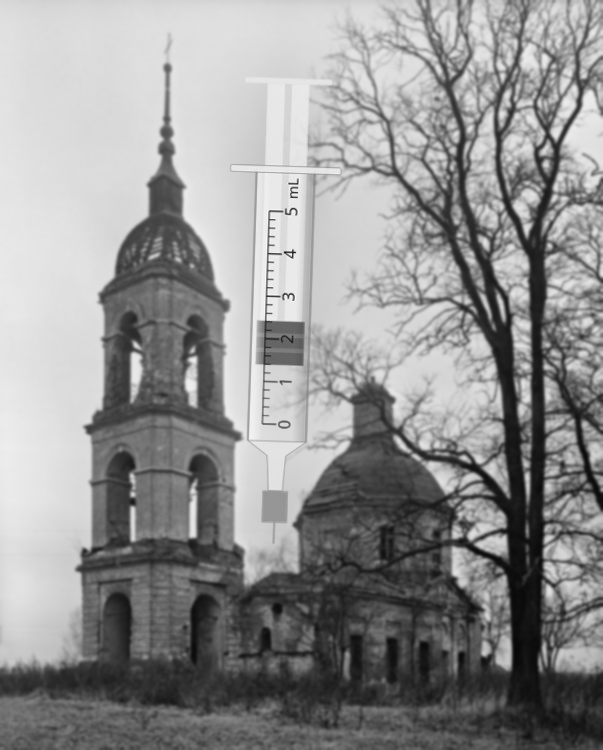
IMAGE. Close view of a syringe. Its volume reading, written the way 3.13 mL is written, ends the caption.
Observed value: 1.4 mL
